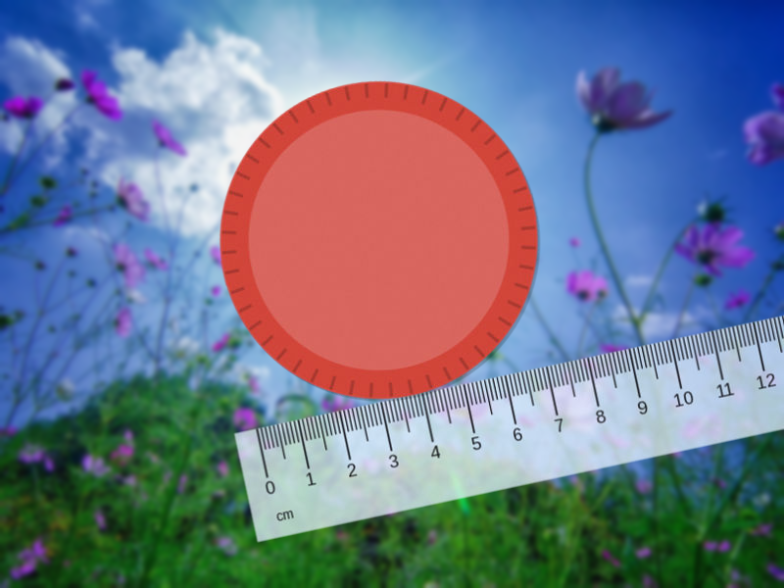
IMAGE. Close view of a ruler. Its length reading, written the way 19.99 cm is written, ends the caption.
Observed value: 7.5 cm
